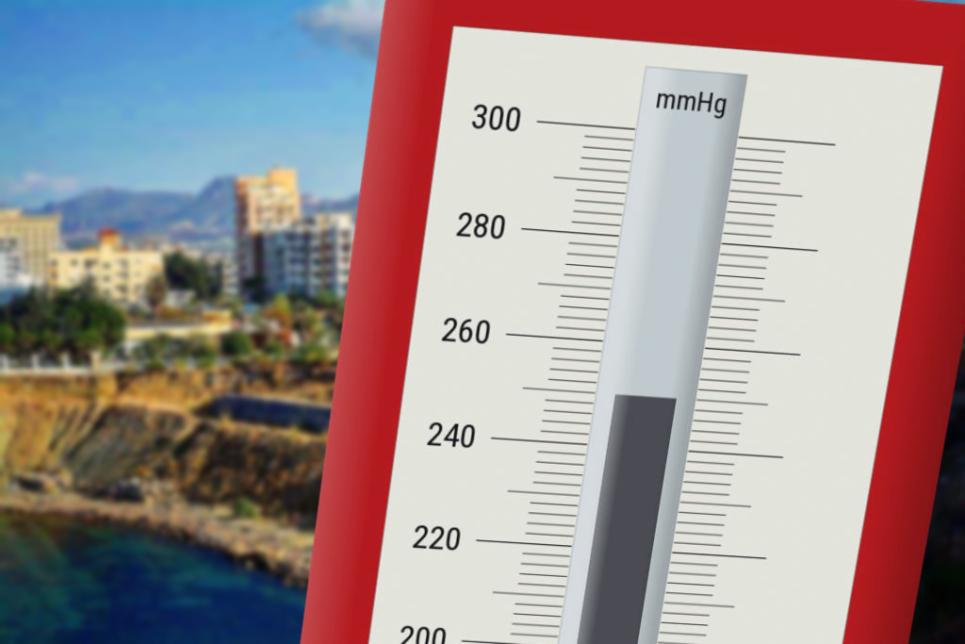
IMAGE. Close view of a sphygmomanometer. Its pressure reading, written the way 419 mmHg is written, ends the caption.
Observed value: 250 mmHg
